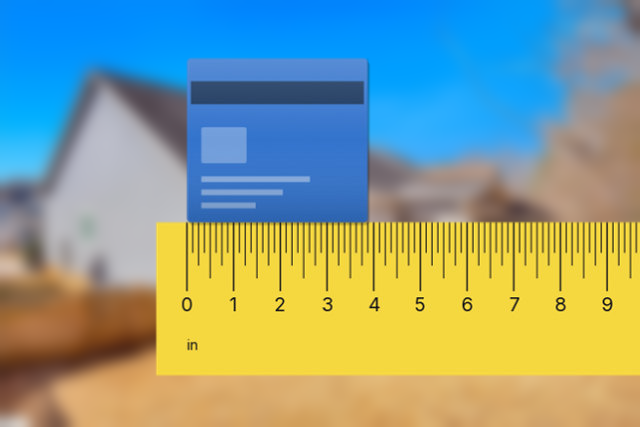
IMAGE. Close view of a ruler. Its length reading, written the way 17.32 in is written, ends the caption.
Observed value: 3.875 in
